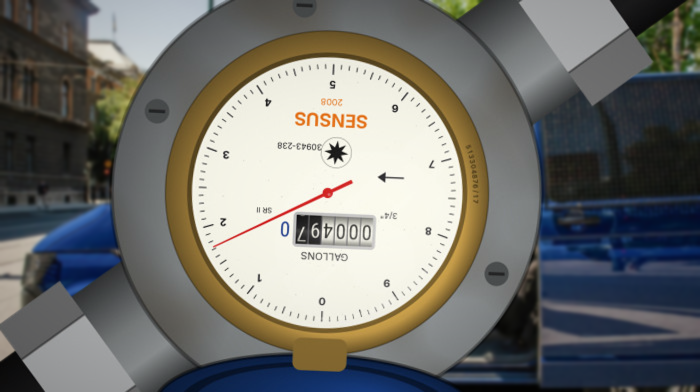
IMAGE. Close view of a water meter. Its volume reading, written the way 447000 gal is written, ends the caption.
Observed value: 4971.7 gal
